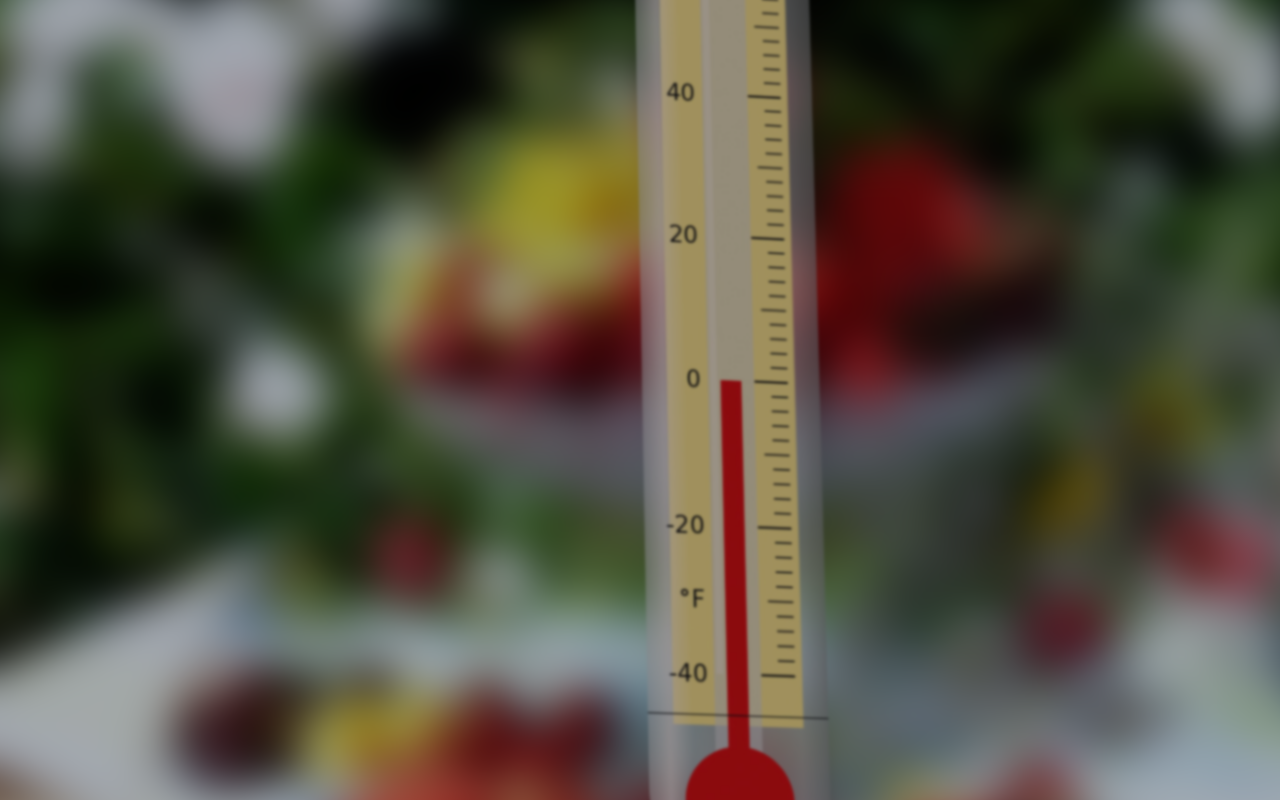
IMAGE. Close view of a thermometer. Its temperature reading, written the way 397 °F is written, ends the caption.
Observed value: 0 °F
